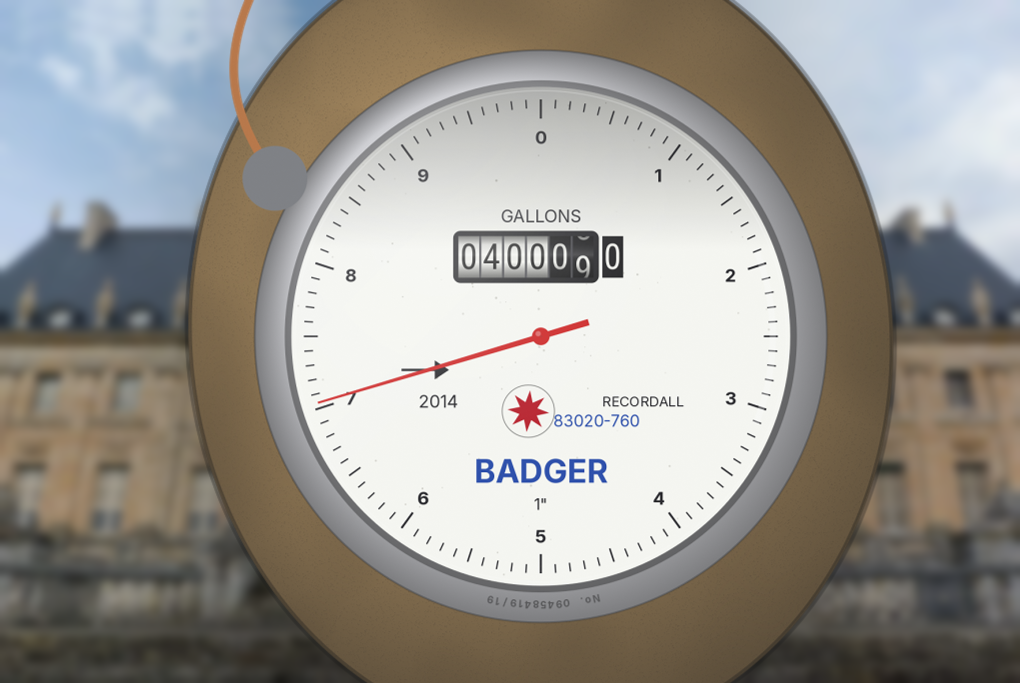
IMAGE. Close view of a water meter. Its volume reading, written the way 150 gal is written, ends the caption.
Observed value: 400087.0 gal
